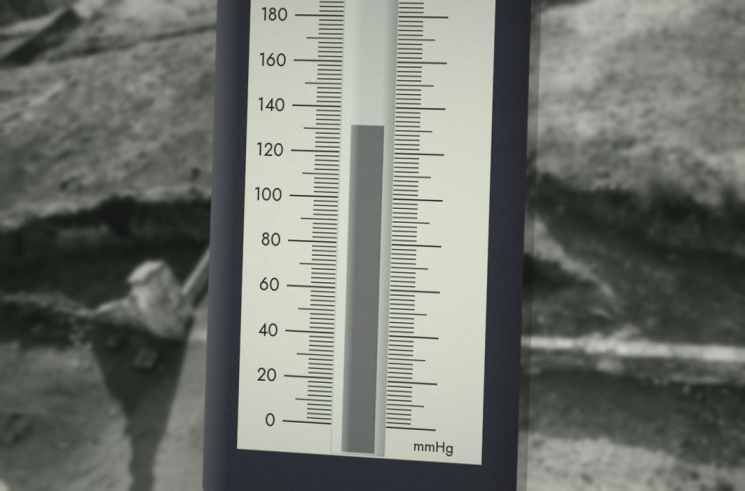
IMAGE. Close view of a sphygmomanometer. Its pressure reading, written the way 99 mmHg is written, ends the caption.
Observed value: 132 mmHg
